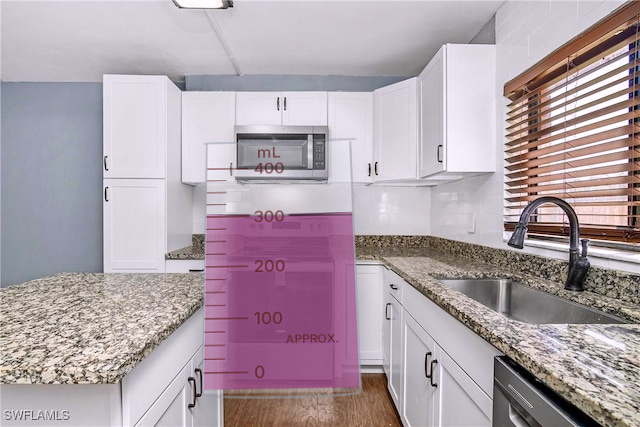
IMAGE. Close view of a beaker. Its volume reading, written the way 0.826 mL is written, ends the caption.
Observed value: 300 mL
